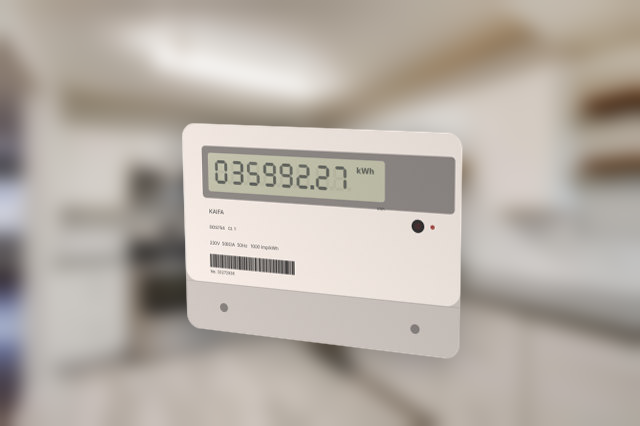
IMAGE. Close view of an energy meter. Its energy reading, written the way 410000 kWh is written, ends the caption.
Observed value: 35992.27 kWh
